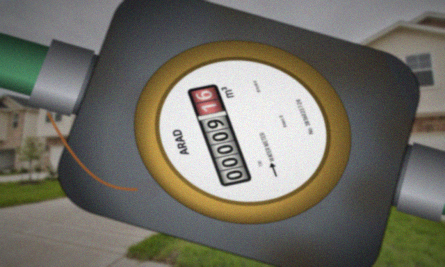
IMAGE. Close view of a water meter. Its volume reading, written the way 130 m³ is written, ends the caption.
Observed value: 9.16 m³
